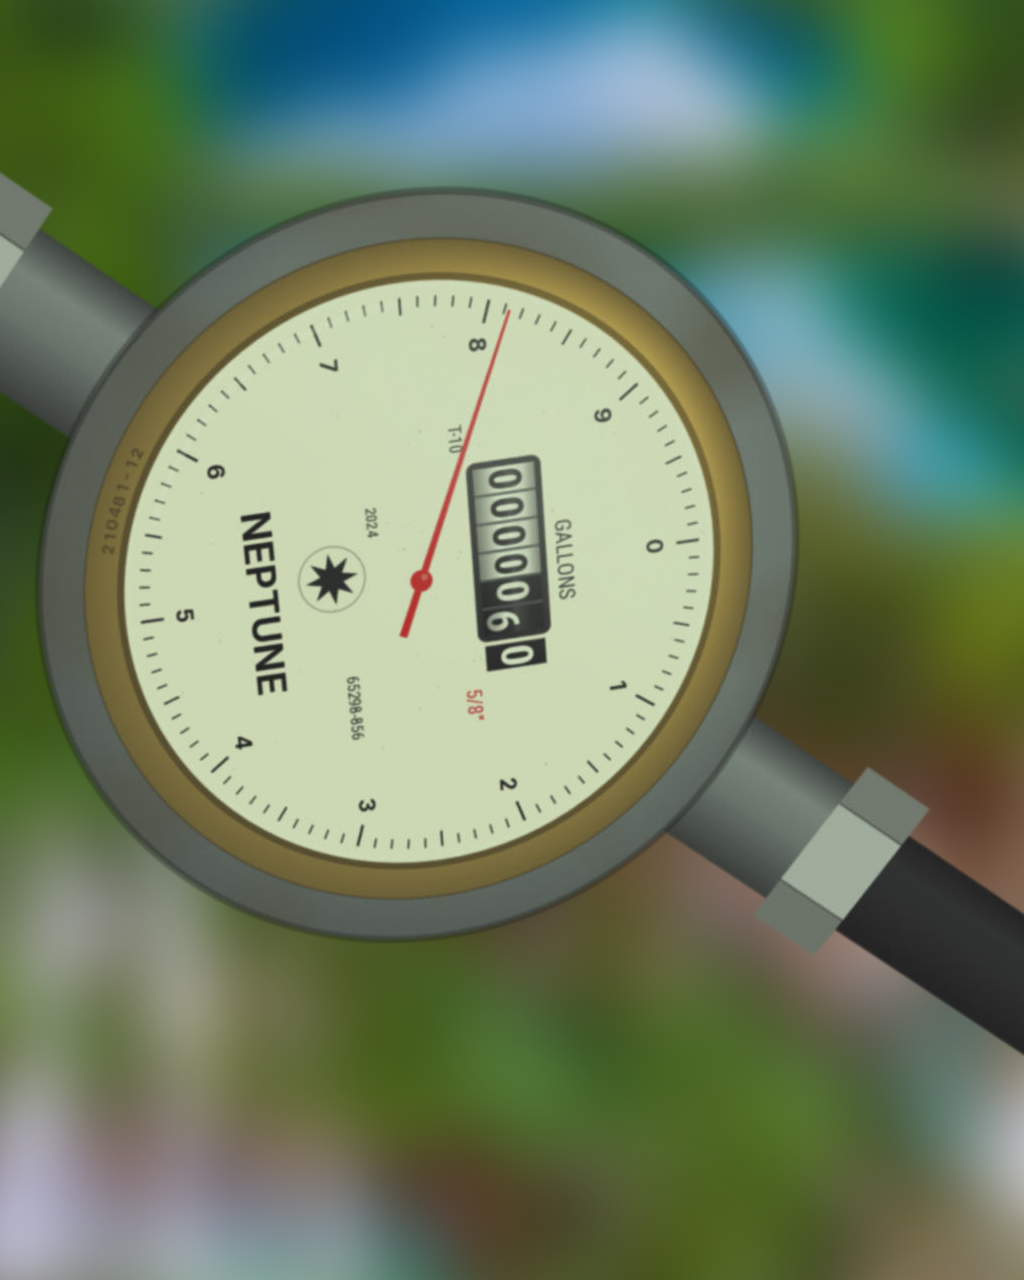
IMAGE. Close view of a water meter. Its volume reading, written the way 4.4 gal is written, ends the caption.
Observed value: 58.1 gal
